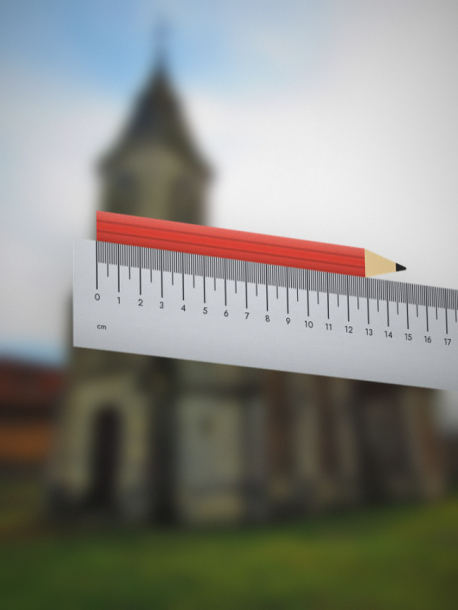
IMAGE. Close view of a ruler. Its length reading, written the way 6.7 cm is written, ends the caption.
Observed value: 15 cm
